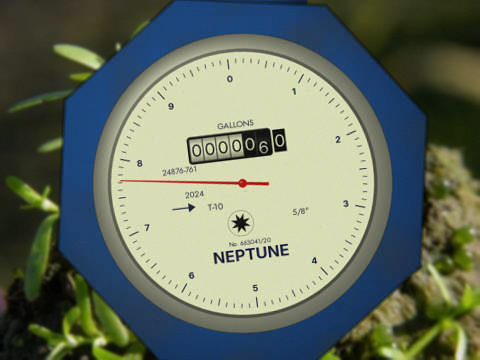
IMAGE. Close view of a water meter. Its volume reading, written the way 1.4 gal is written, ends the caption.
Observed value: 57.7 gal
